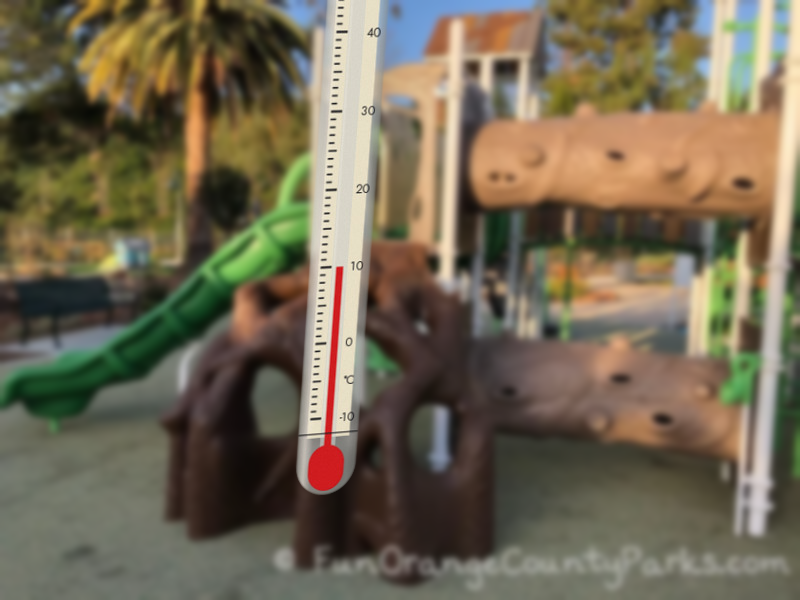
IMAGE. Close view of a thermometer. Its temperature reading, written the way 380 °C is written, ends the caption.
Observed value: 10 °C
